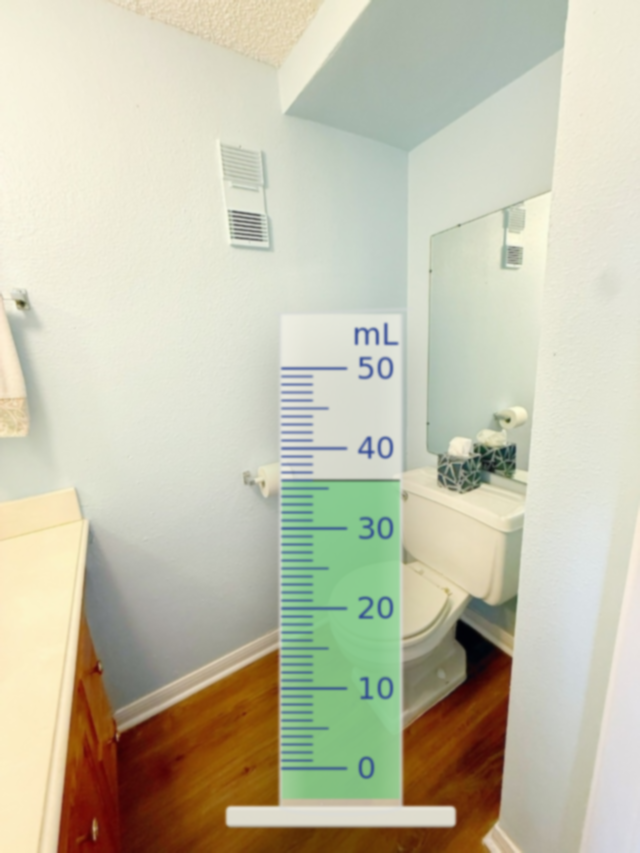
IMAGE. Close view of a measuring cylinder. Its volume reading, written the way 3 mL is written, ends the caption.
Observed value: 36 mL
